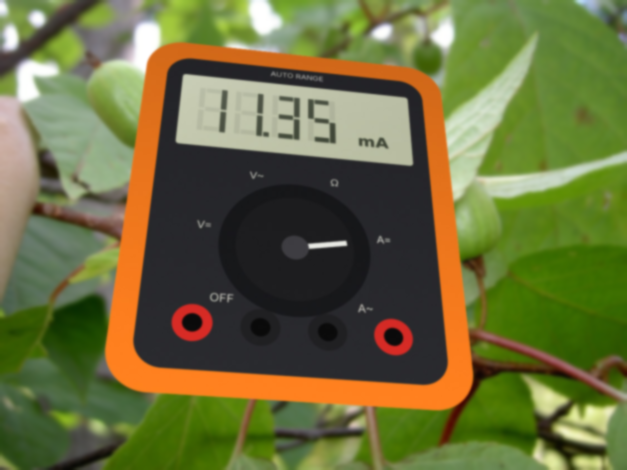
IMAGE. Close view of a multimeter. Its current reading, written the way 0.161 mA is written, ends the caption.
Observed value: 11.35 mA
